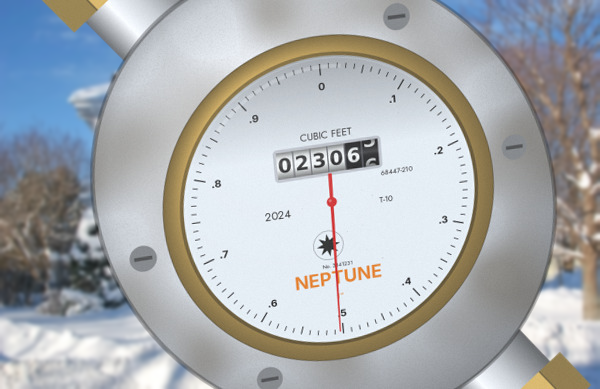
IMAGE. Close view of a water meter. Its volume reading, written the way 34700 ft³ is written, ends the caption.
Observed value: 23065.50 ft³
